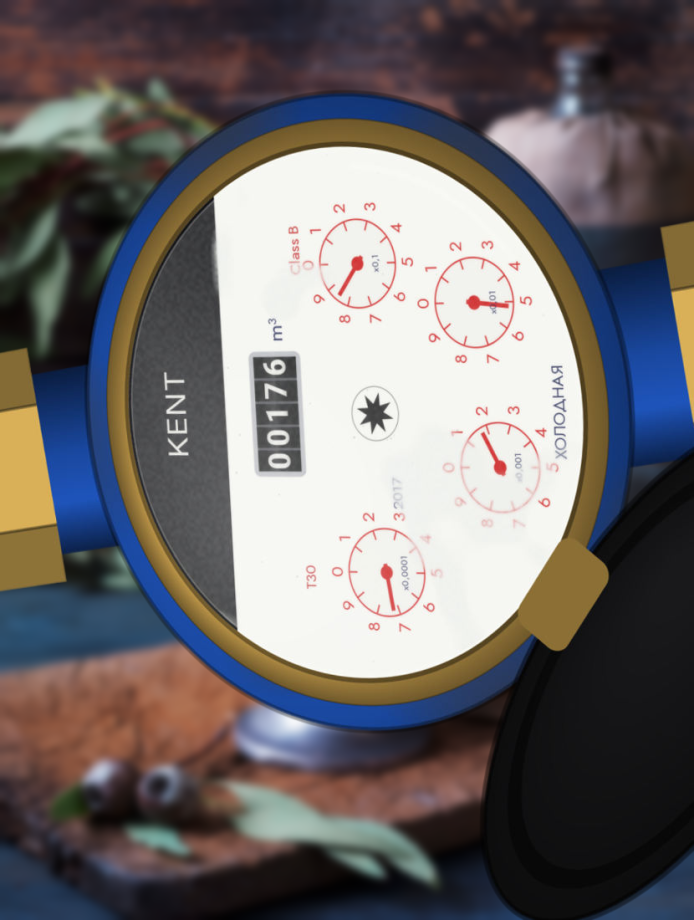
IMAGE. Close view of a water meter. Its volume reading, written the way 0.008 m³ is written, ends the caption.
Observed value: 176.8517 m³
